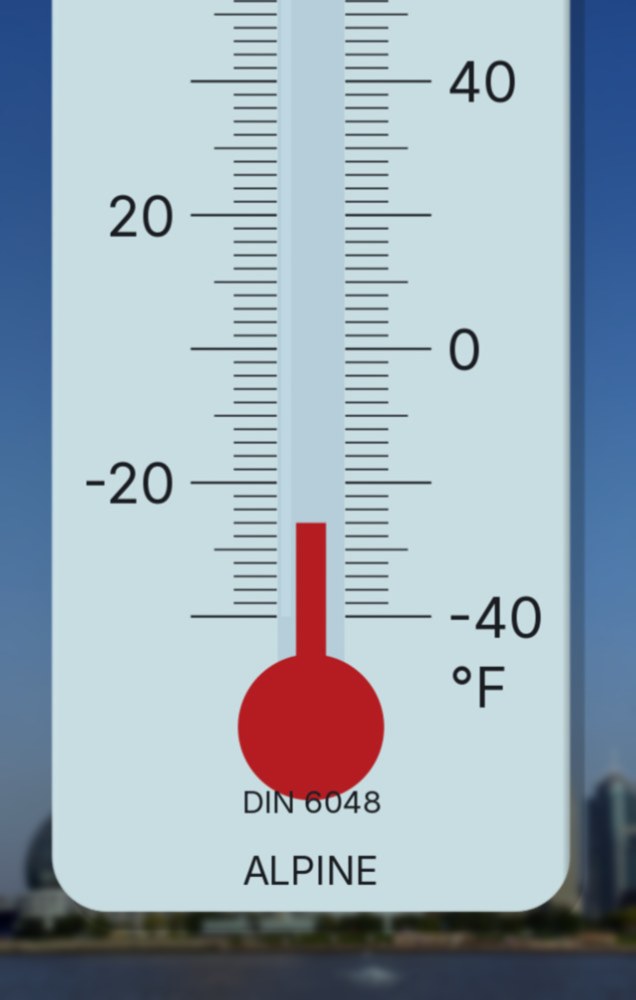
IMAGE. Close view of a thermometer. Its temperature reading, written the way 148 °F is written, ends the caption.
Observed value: -26 °F
